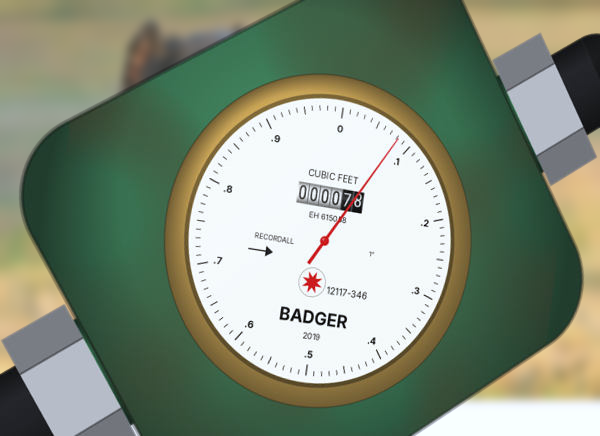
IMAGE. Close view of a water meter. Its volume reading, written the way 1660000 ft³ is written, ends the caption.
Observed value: 78.08 ft³
